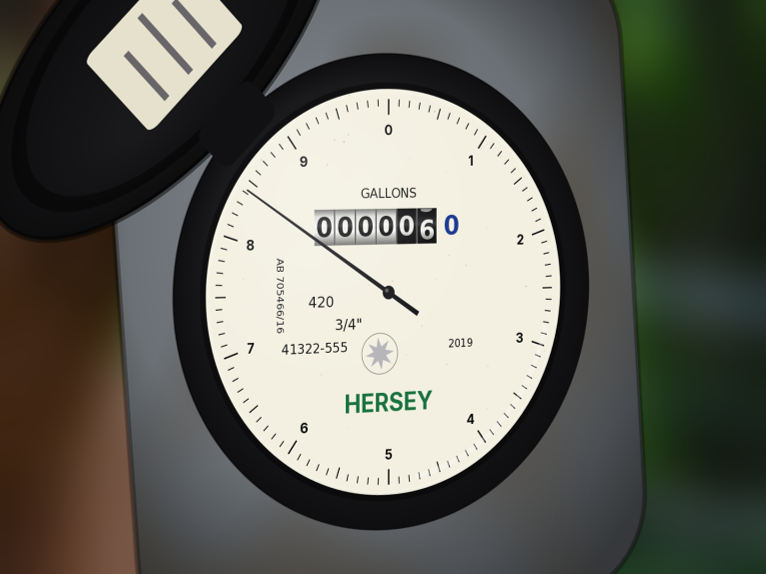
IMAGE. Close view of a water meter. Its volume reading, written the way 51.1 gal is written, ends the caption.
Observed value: 58.4 gal
